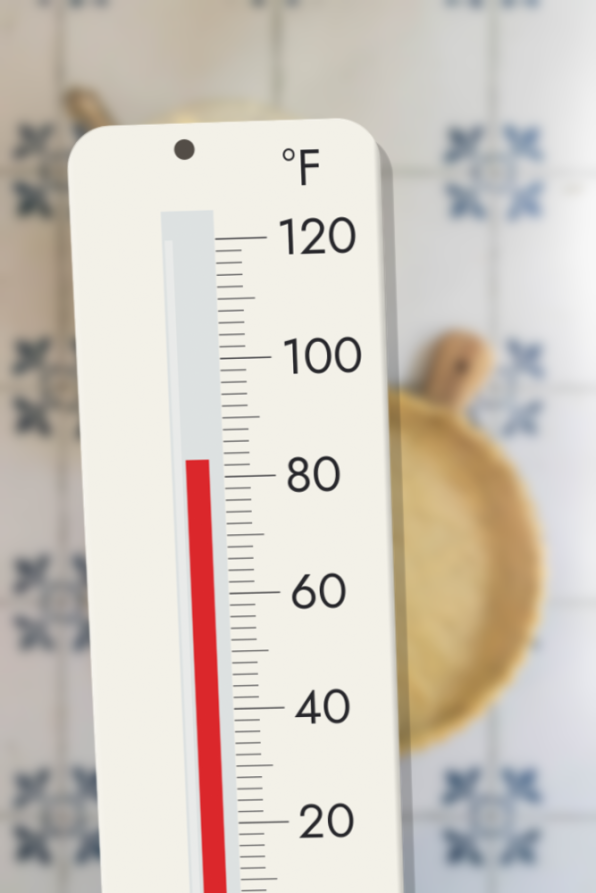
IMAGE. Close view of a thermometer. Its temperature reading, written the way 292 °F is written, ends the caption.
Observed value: 83 °F
